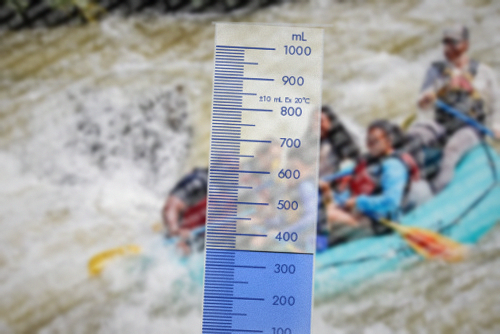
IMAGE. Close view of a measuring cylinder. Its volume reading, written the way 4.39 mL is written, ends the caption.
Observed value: 350 mL
